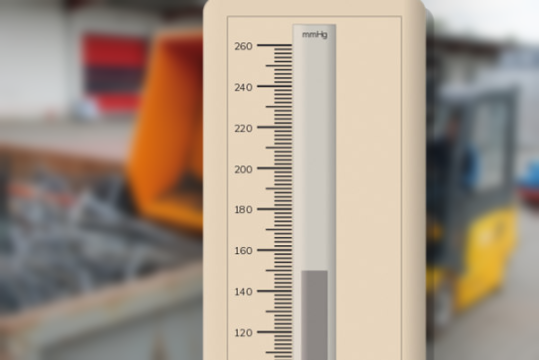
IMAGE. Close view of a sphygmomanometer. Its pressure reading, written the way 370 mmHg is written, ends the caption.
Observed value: 150 mmHg
